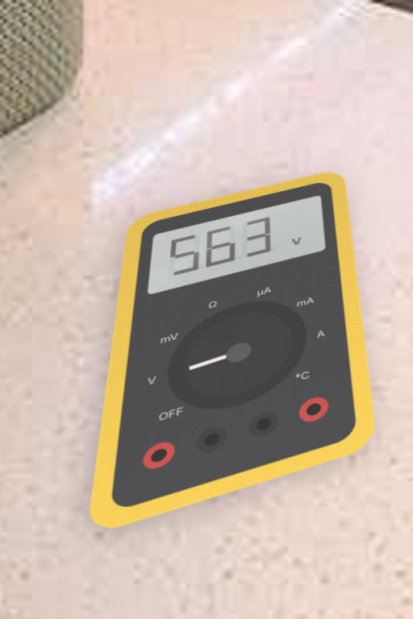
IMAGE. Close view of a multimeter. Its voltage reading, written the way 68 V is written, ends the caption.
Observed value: 563 V
